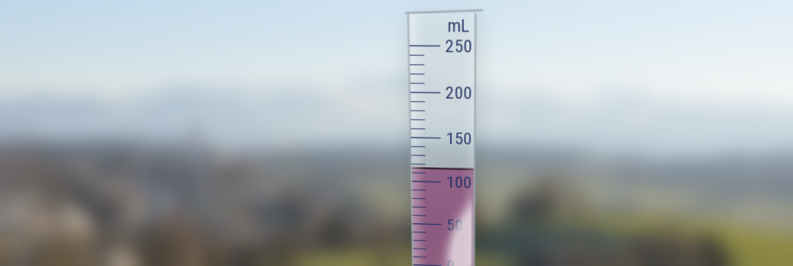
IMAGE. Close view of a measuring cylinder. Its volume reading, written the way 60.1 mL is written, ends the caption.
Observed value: 115 mL
